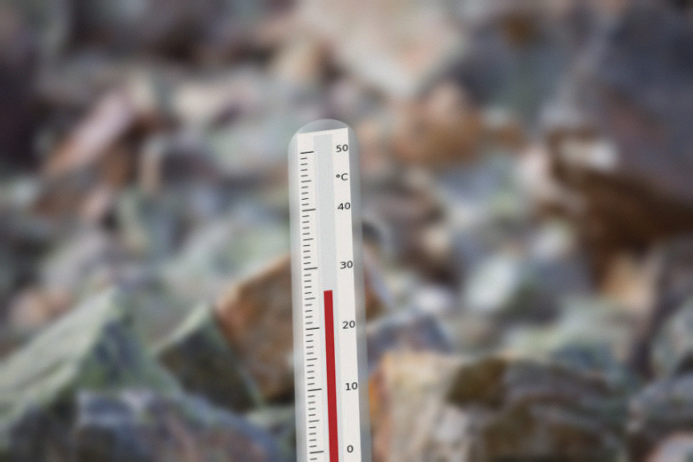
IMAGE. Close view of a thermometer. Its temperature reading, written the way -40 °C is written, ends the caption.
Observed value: 26 °C
